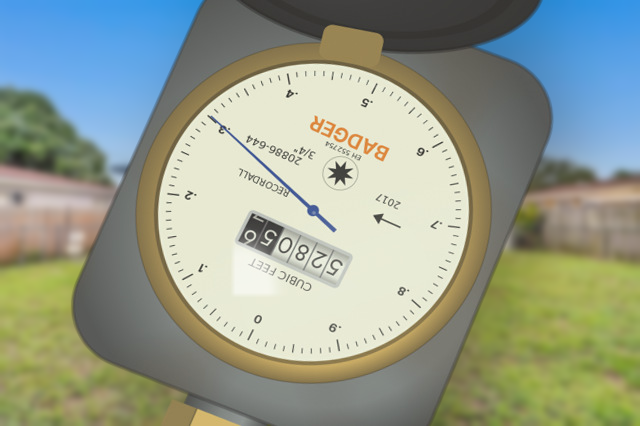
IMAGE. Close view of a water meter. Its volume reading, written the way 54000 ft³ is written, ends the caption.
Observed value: 528056.30 ft³
